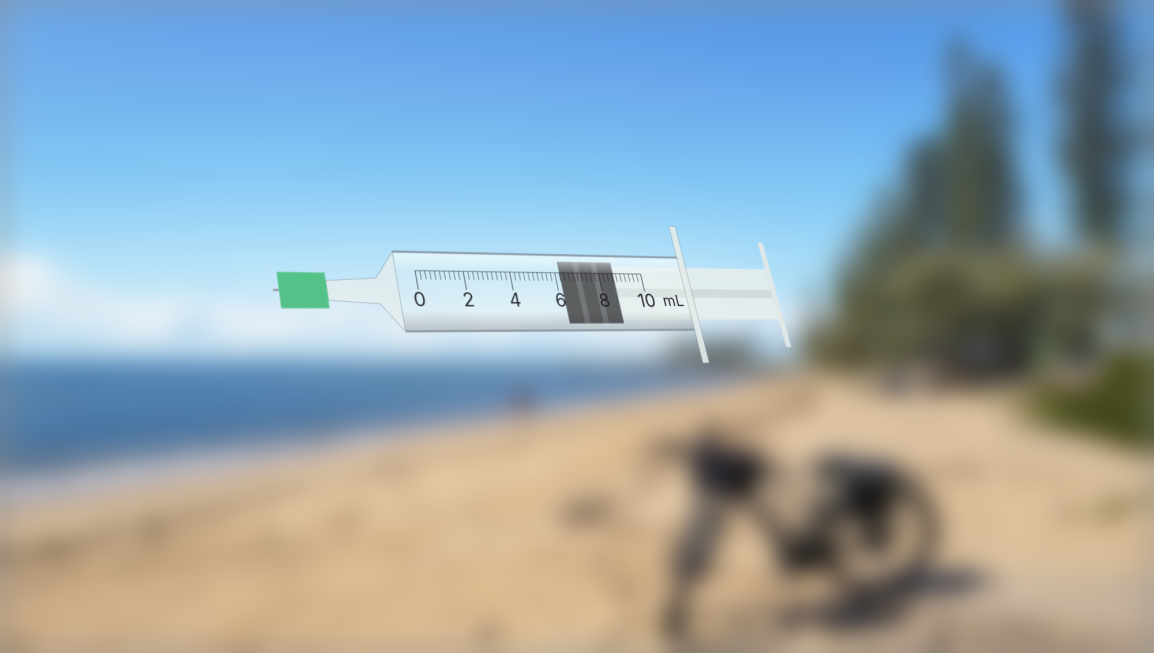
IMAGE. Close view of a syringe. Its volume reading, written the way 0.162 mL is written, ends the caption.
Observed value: 6.2 mL
